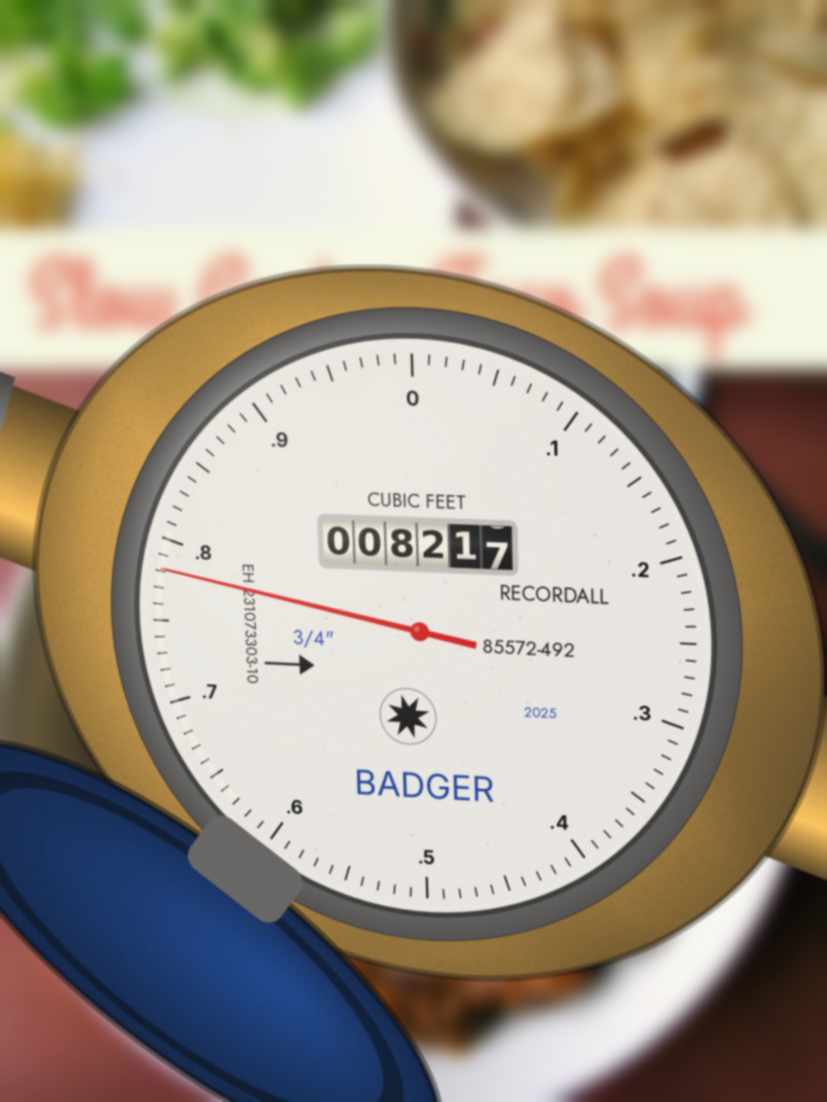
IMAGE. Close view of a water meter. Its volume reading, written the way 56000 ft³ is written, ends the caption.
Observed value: 8216.78 ft³
